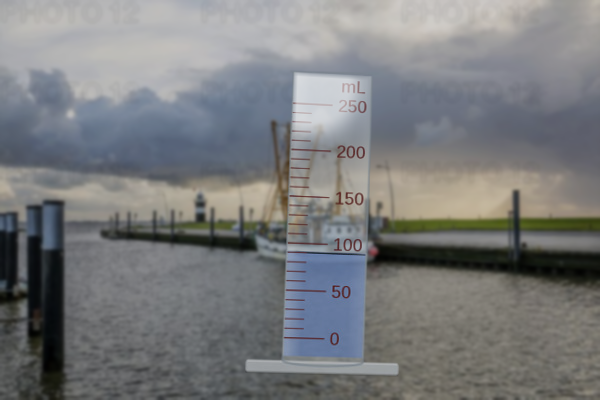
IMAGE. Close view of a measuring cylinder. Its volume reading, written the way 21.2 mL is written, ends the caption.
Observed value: 90 mL
